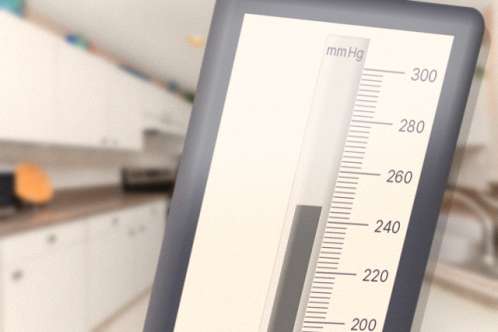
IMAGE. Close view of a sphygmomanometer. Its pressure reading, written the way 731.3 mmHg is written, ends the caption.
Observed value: 246 mmHg
